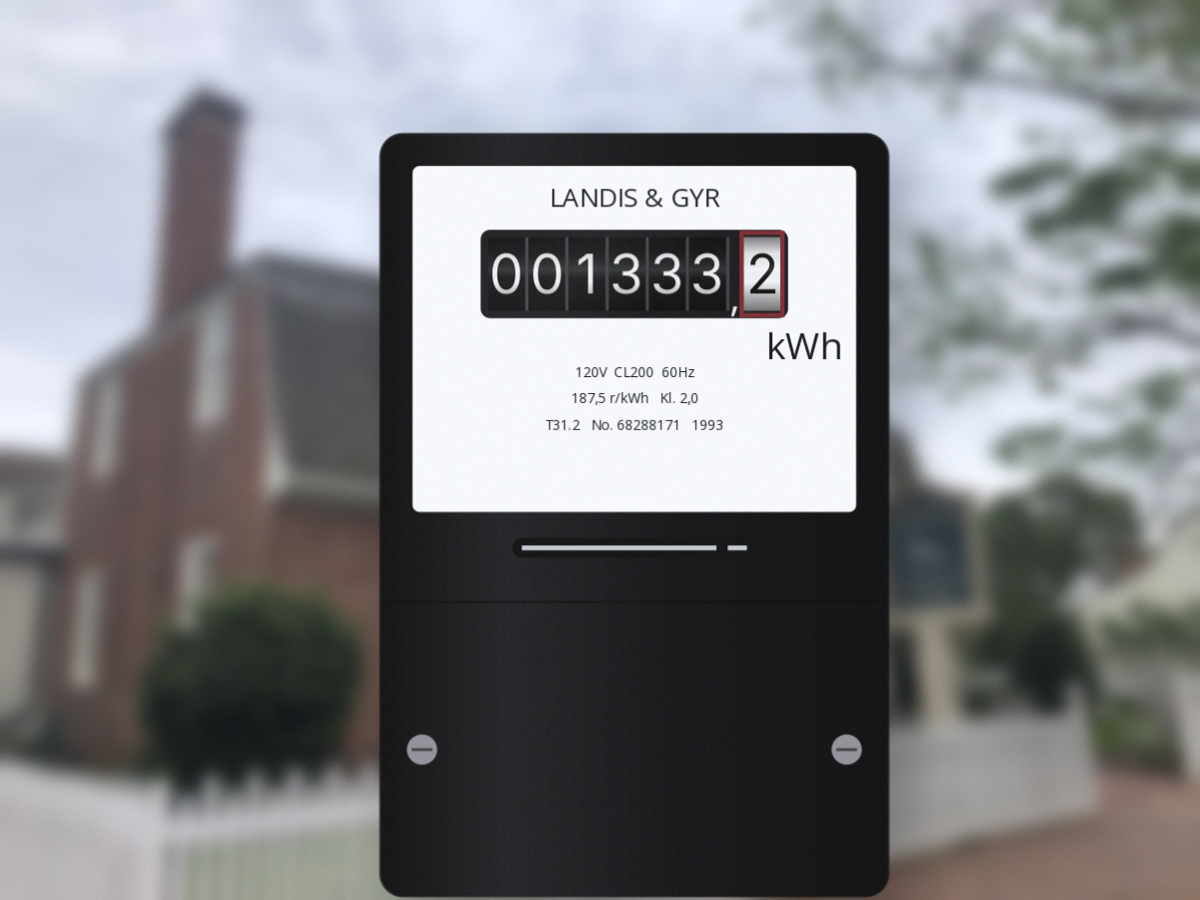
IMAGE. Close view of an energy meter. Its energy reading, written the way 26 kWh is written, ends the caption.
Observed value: 1333.2 kWh
